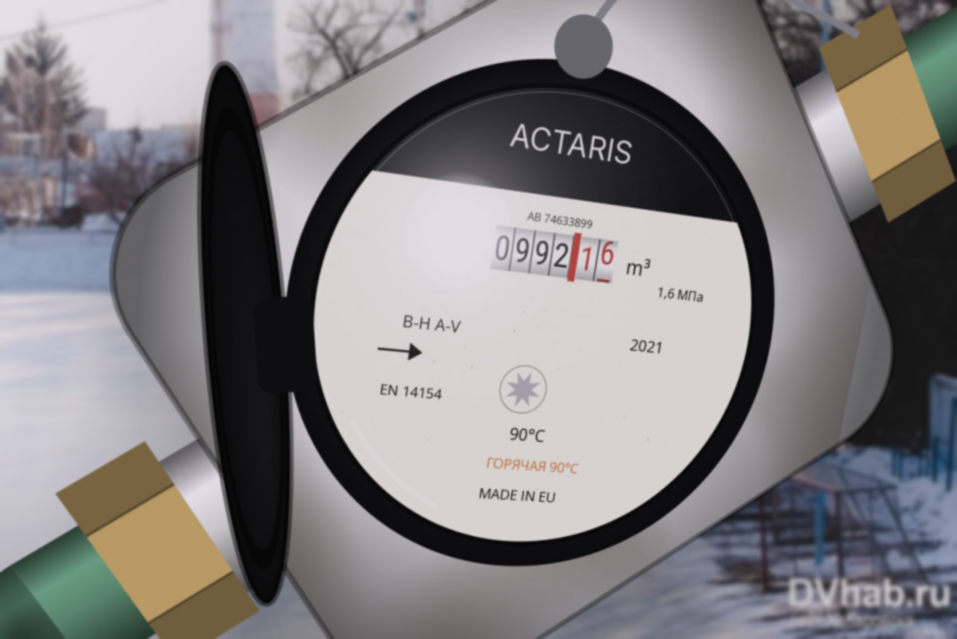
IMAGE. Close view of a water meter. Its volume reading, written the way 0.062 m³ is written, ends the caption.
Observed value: 992.16 m³
